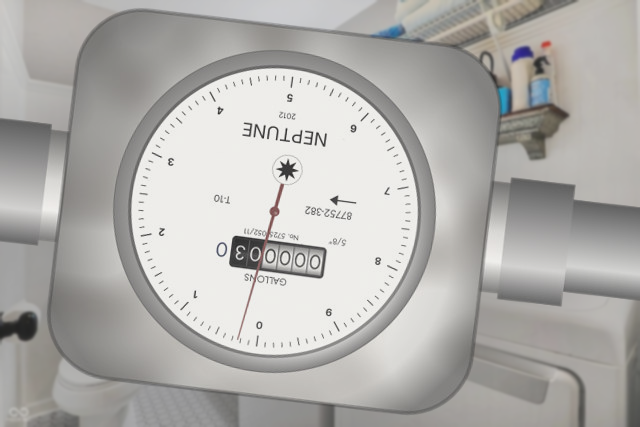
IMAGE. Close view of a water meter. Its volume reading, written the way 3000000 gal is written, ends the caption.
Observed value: 30.2 gal
